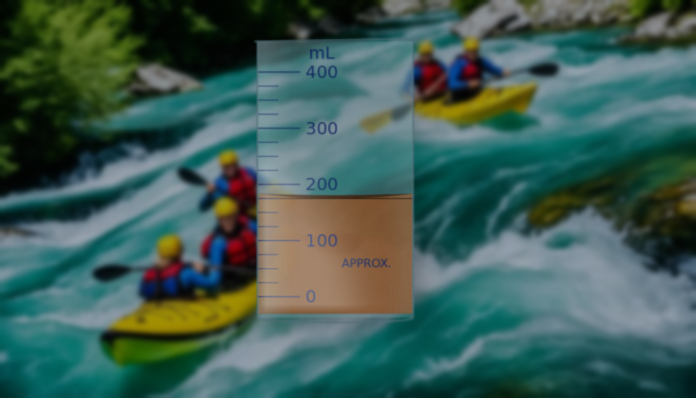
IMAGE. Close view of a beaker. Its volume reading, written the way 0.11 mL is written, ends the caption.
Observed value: 175 mL
